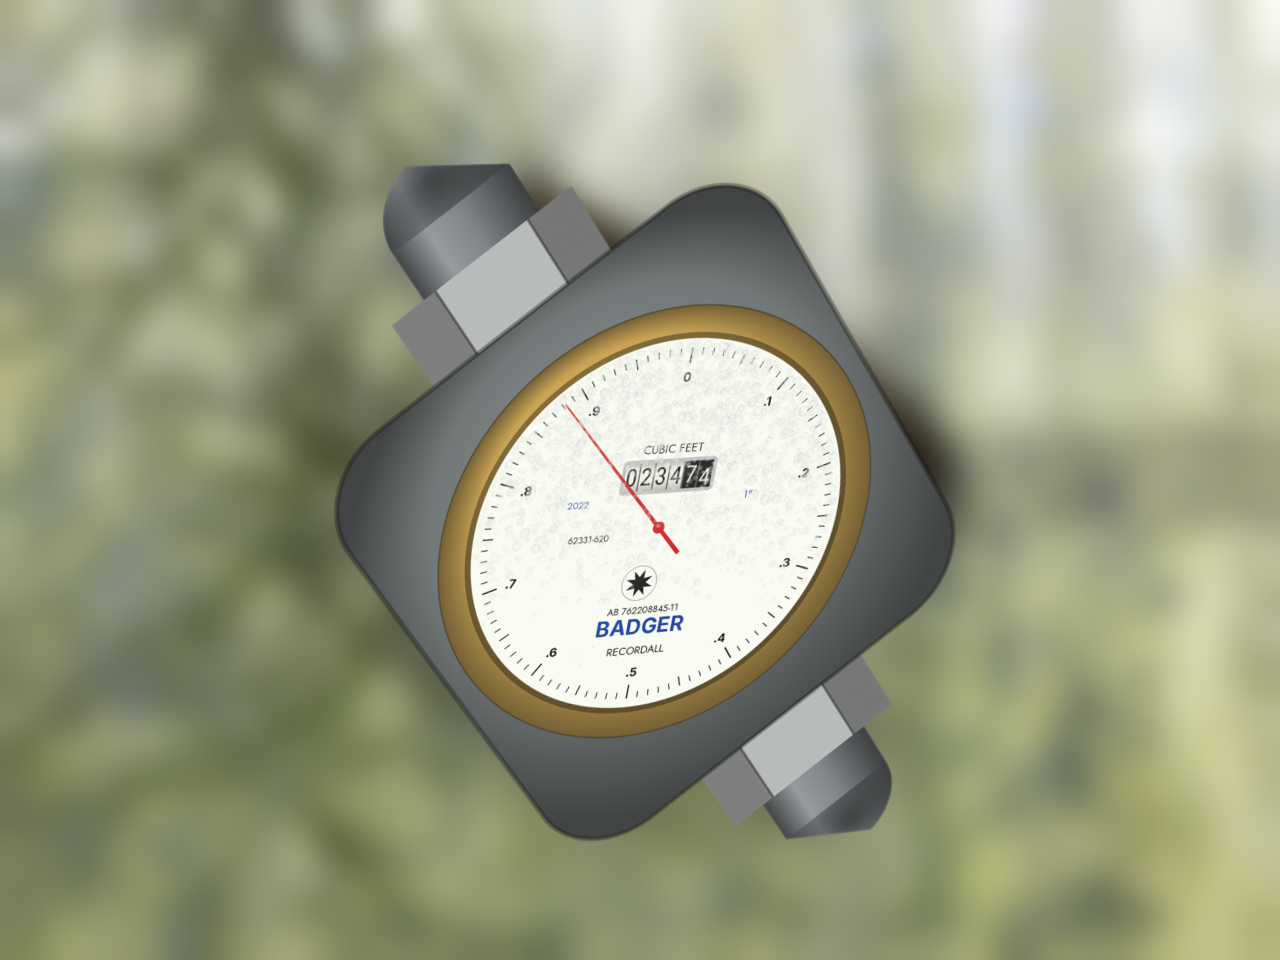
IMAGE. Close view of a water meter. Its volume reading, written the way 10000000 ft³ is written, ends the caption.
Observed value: 23473.88 ft³
